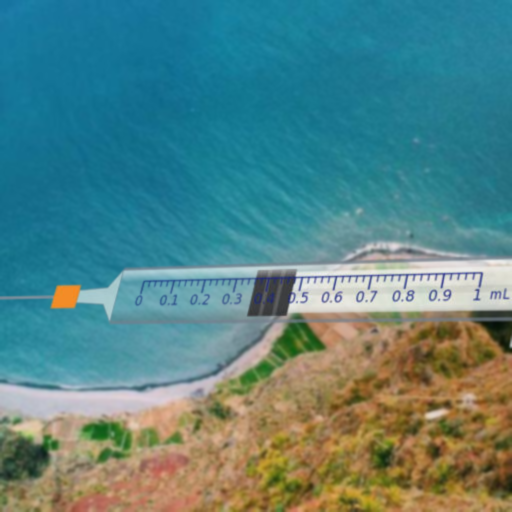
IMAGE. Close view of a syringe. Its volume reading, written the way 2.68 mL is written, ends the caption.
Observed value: 0.36 mL
